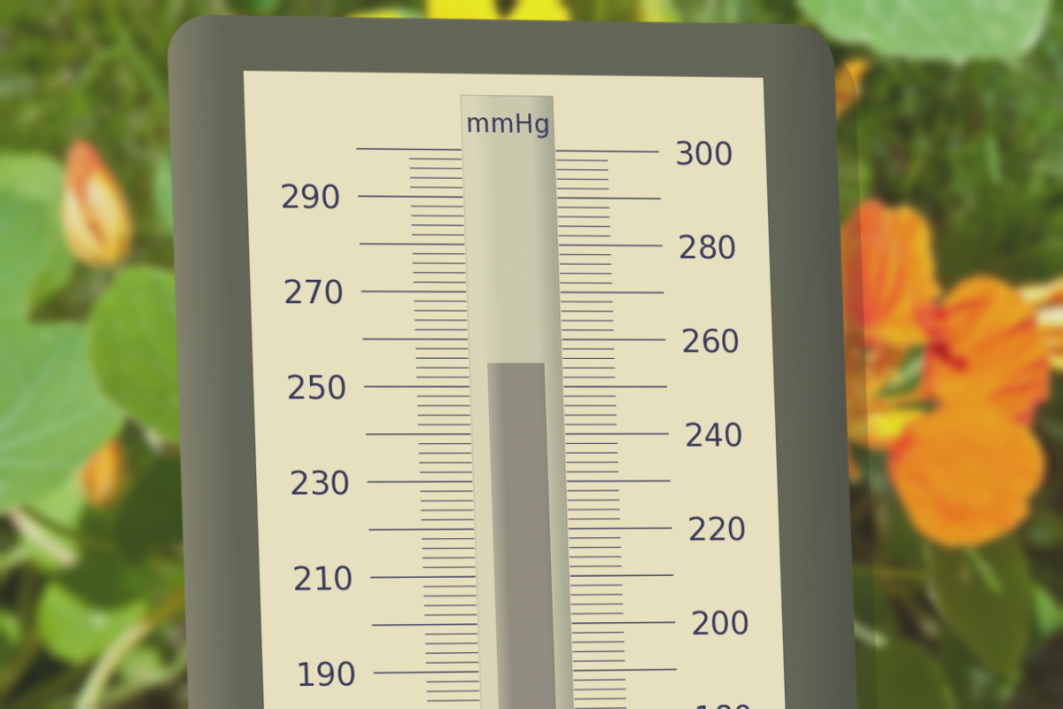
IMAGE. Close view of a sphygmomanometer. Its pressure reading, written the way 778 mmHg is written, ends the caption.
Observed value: 255 mmHg
